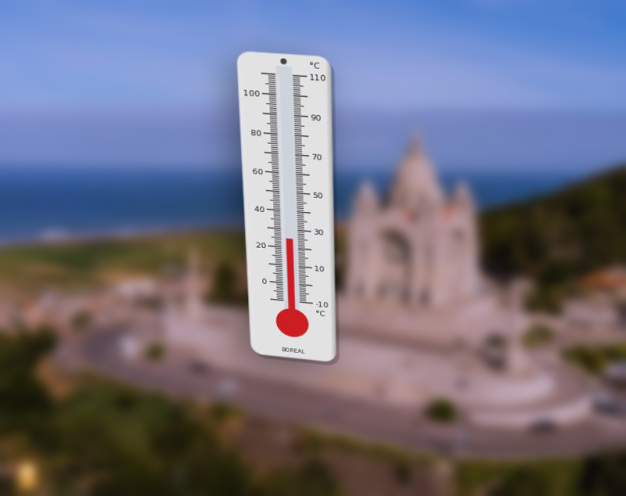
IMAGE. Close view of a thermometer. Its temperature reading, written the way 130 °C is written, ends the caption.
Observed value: 25 °C
